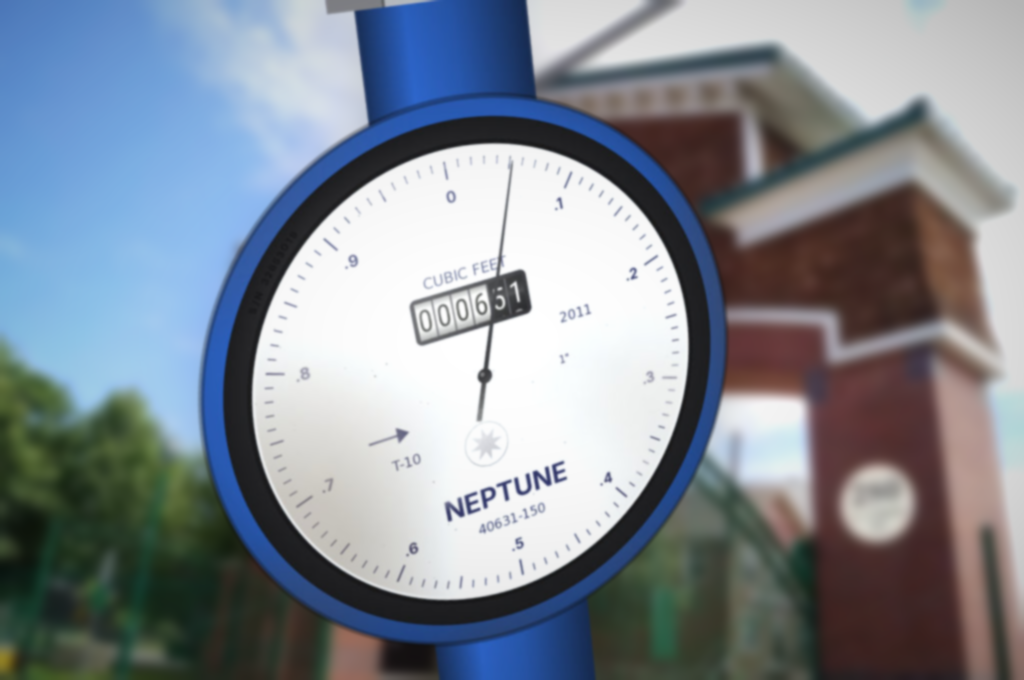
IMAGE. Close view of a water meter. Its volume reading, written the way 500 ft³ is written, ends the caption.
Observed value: 651.05 ft³
